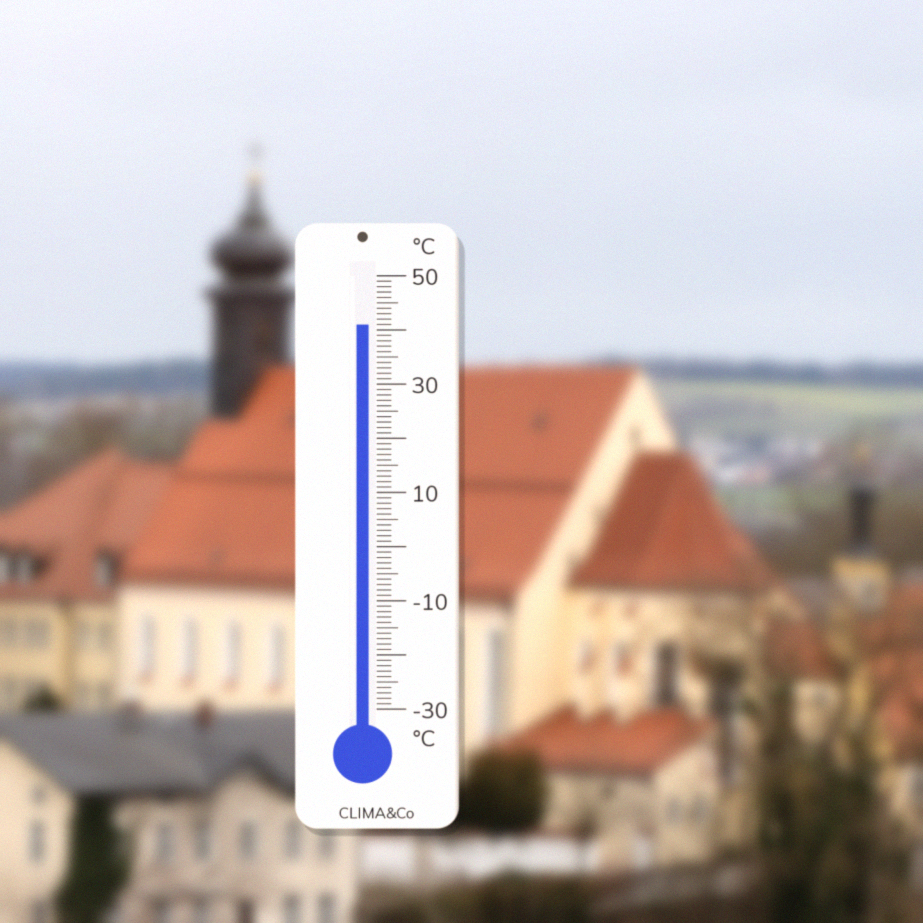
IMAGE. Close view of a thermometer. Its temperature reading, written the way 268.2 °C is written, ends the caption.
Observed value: 41 °C
